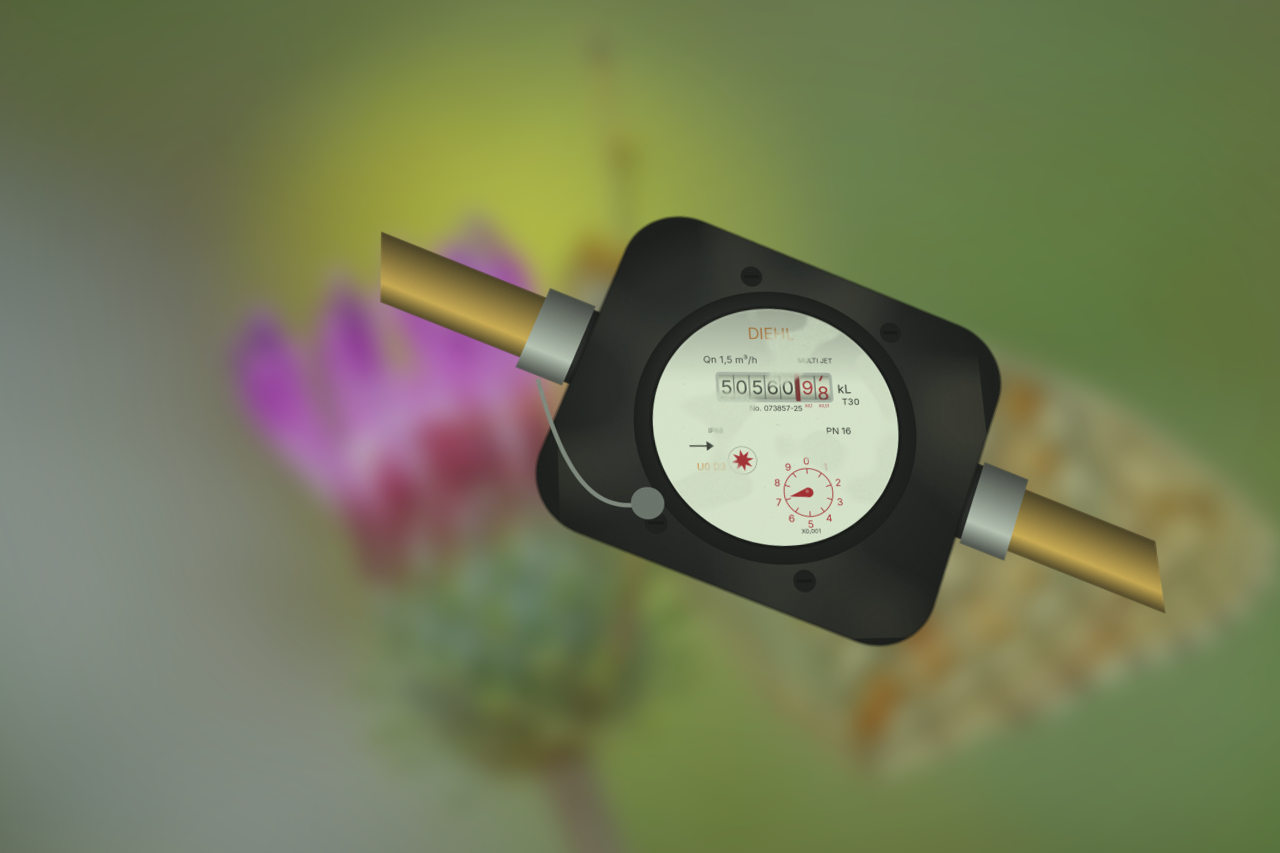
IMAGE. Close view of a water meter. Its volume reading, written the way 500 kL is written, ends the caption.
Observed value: 50560.977 kL
